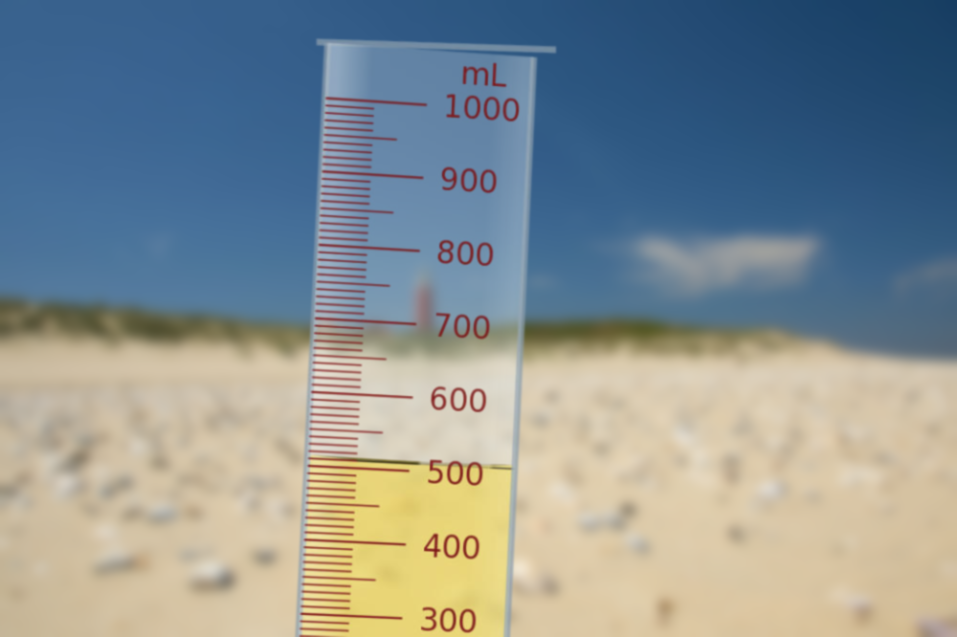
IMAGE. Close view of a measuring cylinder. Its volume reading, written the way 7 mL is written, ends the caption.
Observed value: 510 mL
